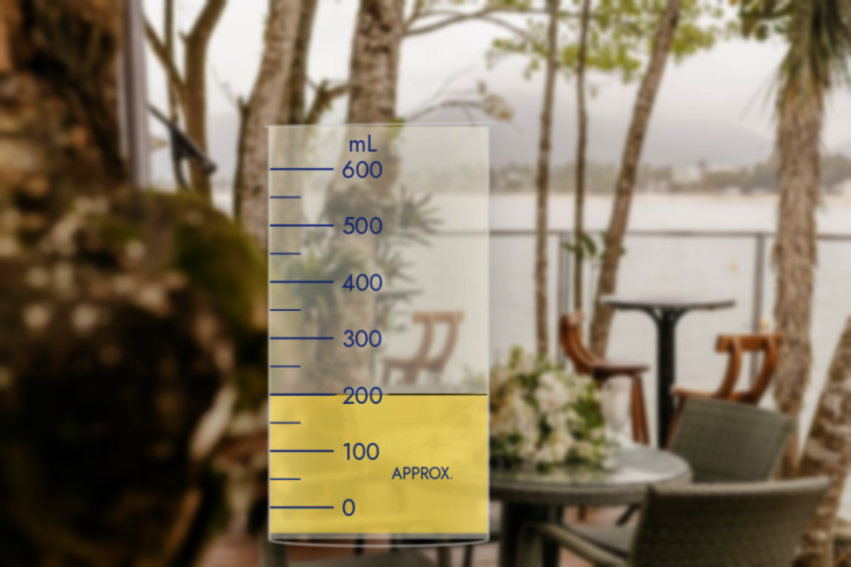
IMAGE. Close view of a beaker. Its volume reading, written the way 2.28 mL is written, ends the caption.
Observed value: 200 mL
